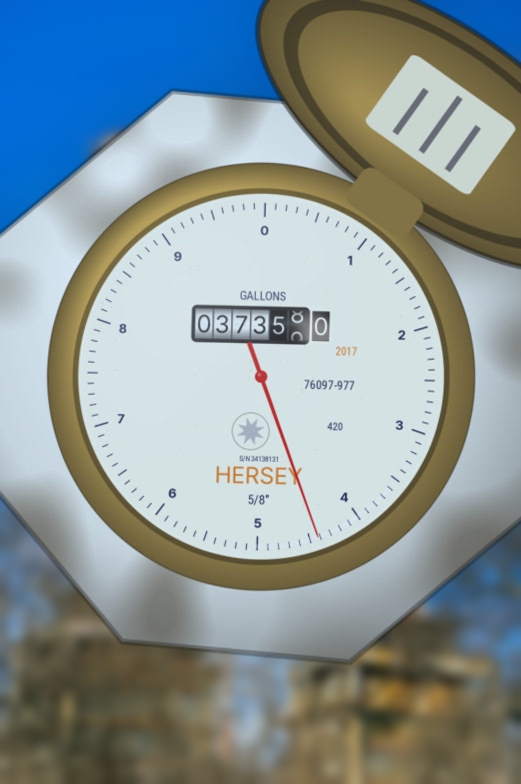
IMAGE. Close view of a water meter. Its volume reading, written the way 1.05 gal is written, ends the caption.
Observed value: 373584.4 gal
